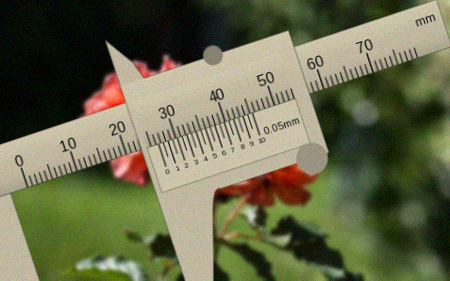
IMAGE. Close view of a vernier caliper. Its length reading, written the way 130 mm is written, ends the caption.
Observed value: 26.5 mm
